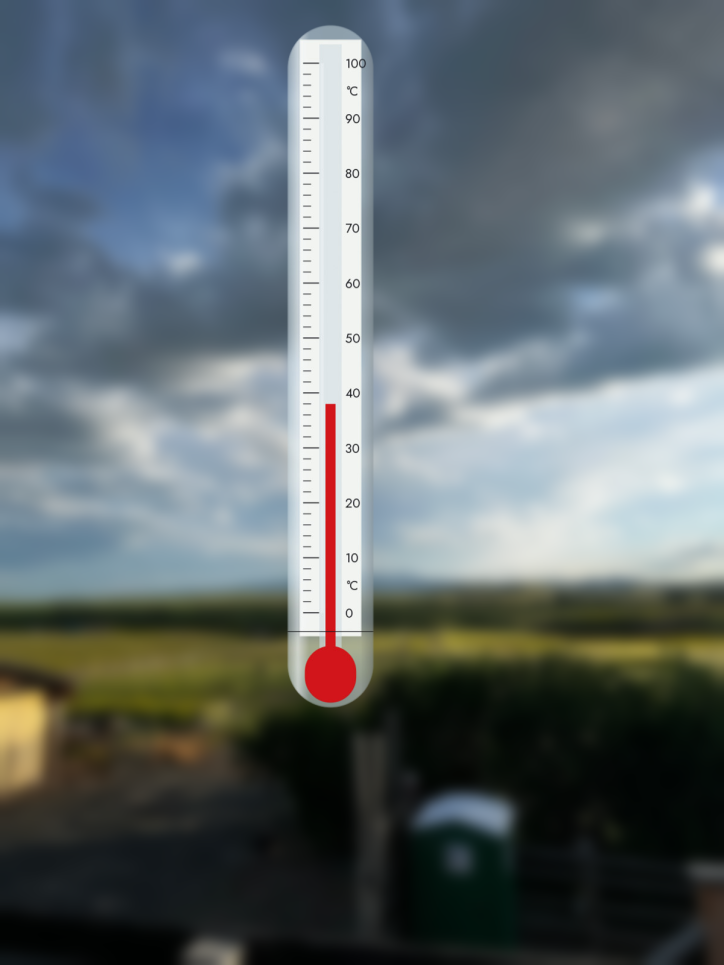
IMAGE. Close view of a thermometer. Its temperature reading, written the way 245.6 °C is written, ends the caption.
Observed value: 38 °C
